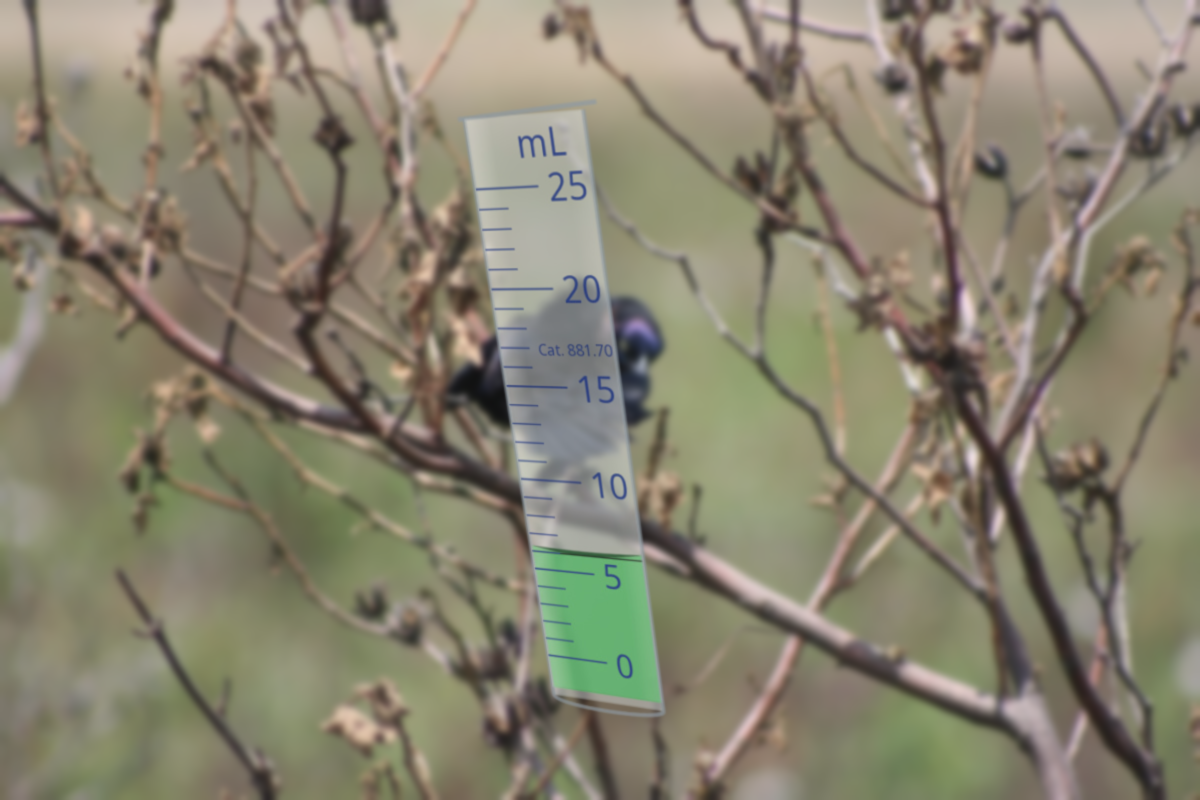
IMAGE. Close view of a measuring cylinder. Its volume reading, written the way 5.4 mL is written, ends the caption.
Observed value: 6 mL
